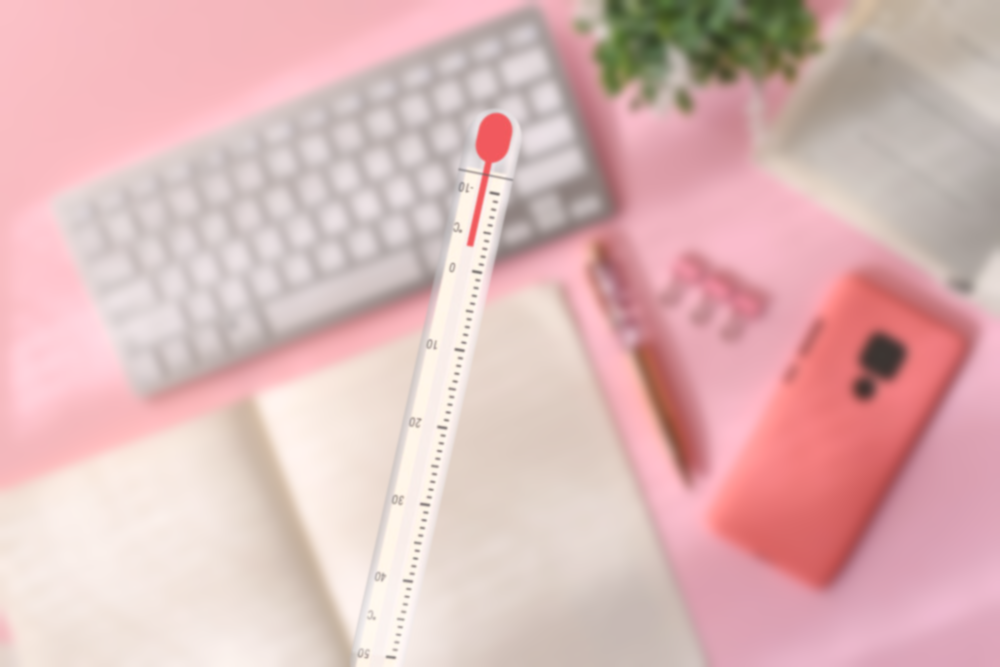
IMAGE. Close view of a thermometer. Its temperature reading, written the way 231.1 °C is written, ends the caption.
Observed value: -3 °C
